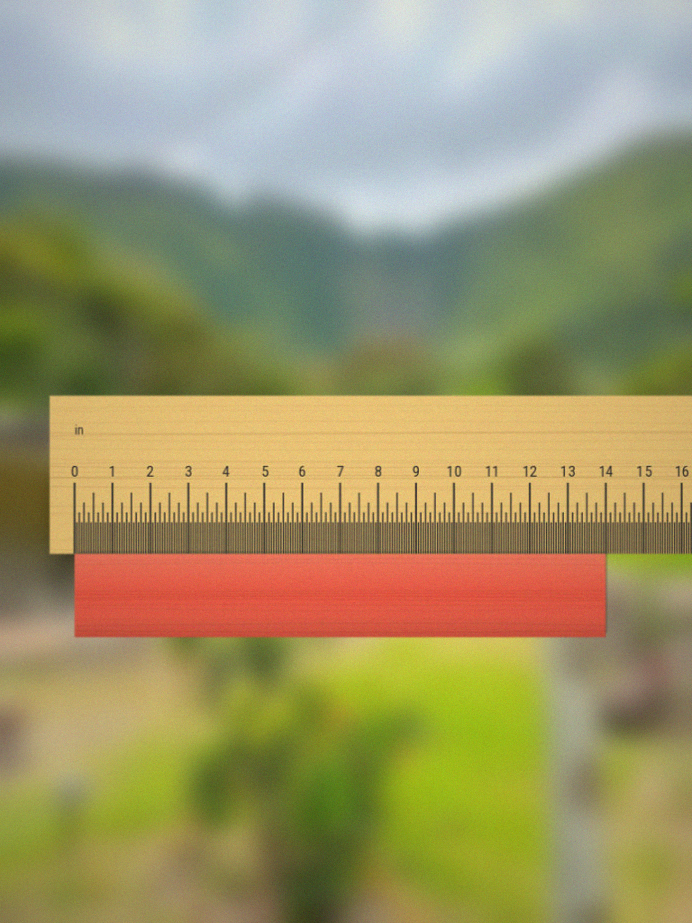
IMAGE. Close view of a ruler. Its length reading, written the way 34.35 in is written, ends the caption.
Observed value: 14 in
